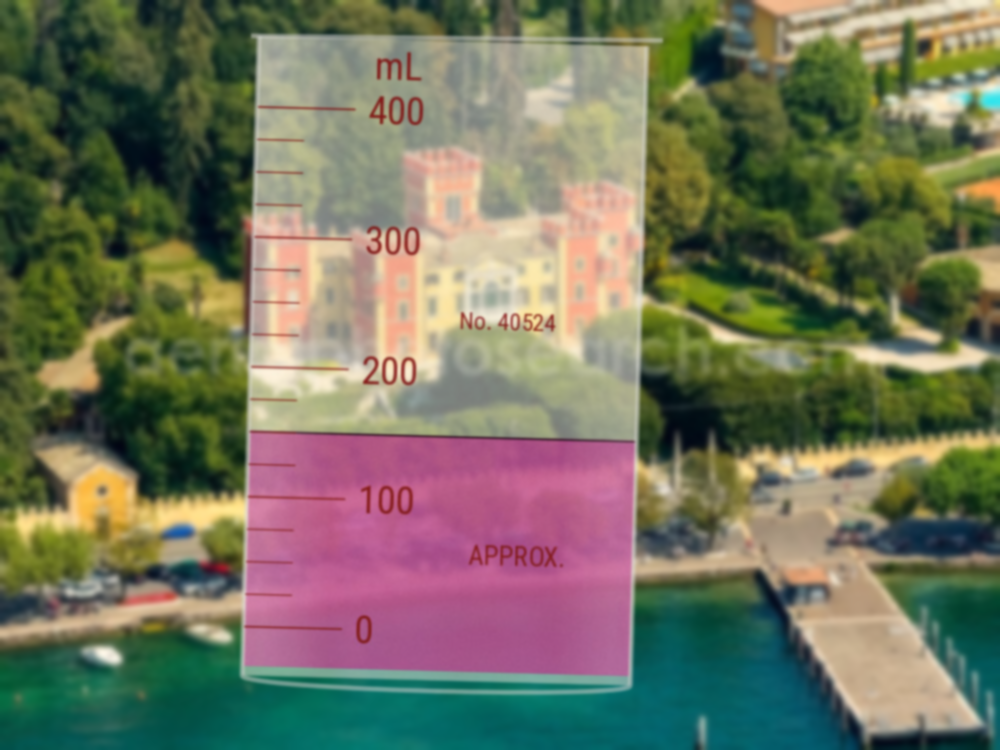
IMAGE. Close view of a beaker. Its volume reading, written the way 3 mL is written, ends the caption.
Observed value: 150 mL
